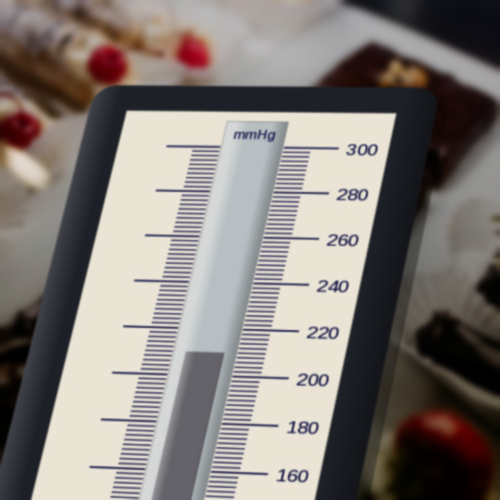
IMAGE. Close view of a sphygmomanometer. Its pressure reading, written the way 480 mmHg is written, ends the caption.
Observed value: 210 mmHg
